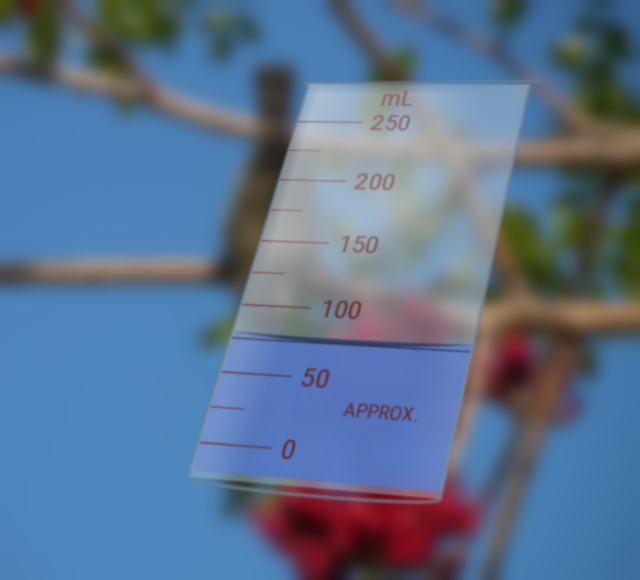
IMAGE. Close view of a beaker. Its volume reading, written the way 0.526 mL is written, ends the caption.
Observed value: 75 mL
